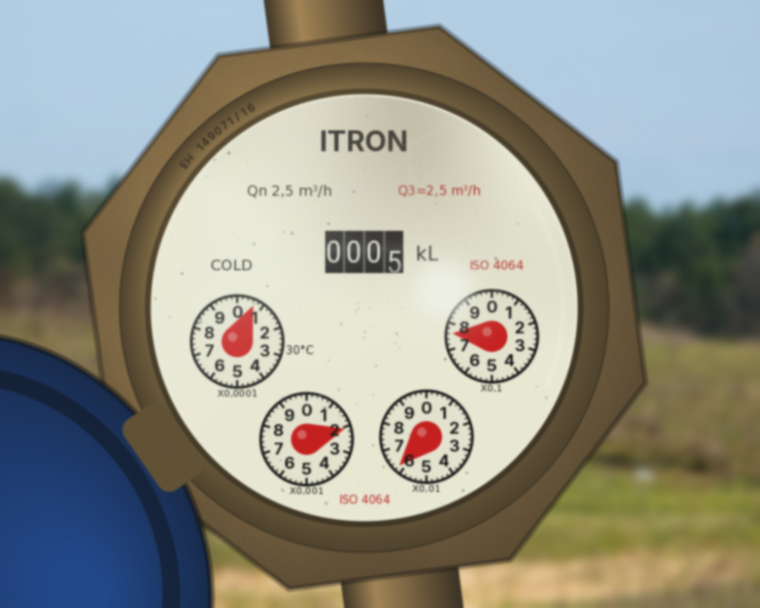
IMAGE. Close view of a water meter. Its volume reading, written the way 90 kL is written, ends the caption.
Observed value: 4.7620 kL
